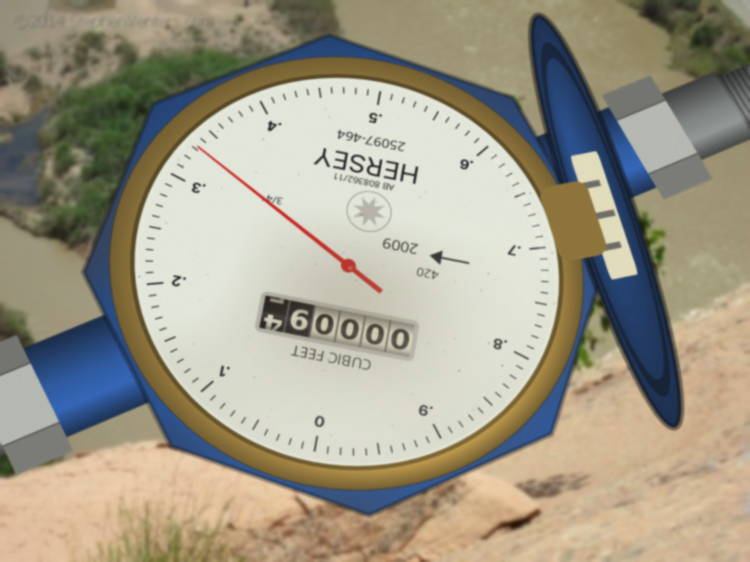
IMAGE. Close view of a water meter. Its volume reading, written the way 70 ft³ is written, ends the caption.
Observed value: 94.33 ft³
